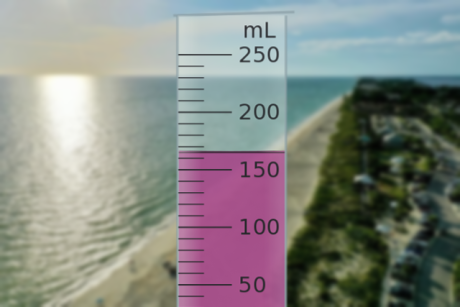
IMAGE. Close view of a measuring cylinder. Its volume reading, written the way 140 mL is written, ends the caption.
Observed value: 165 mL
